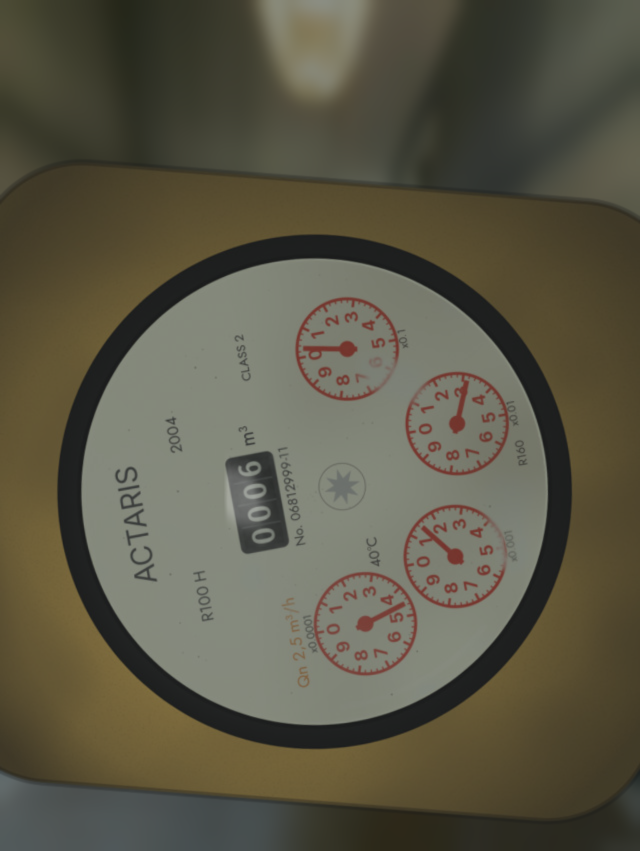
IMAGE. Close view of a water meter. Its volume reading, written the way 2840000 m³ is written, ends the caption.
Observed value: 6.0314 m³
